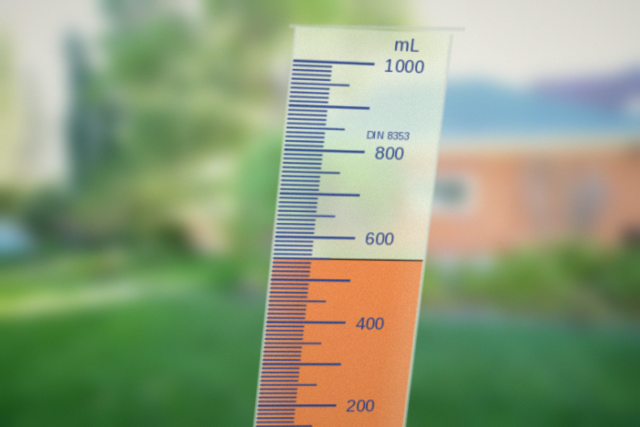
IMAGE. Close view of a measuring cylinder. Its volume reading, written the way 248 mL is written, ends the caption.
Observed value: 550 mL
